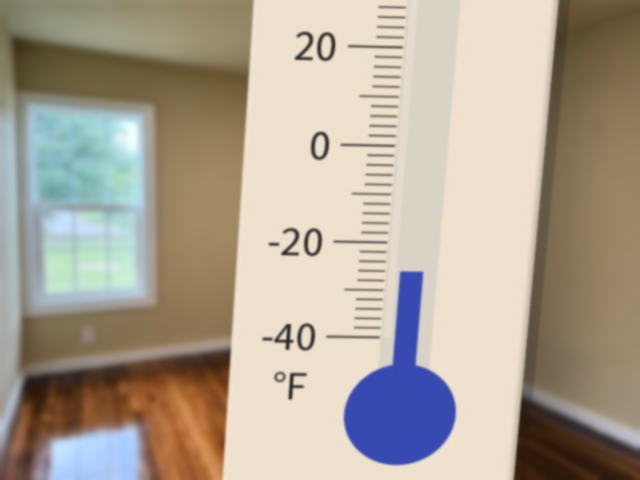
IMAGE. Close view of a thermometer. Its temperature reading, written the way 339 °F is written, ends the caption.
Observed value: -26 °F
